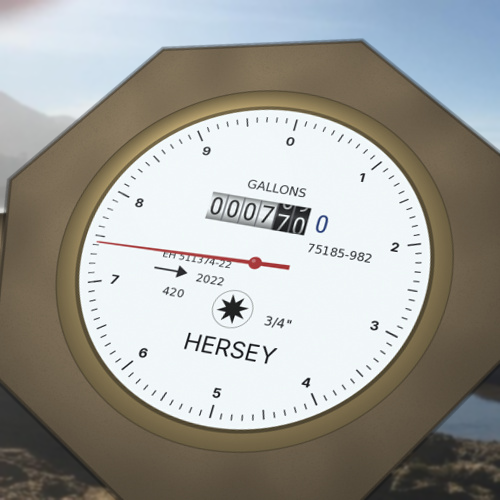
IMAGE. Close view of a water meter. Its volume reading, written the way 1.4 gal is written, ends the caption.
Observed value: 7697.4 gal
